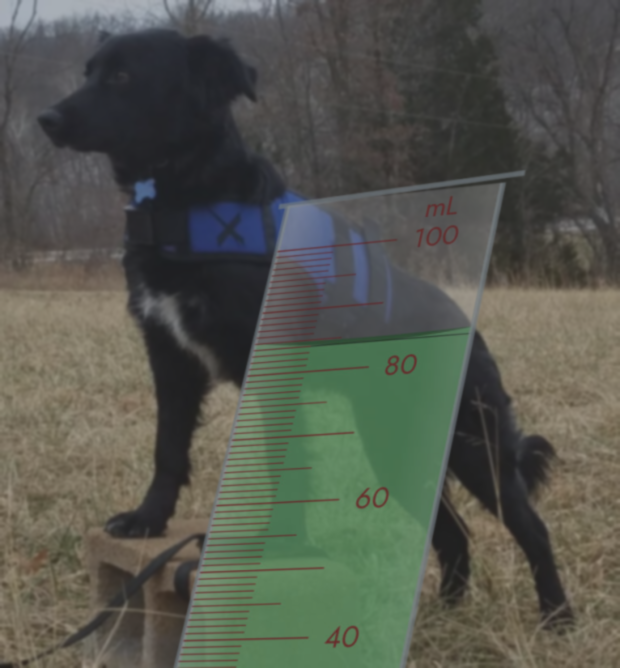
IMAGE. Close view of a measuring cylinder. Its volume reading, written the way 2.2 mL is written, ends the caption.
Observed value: 84 mL
